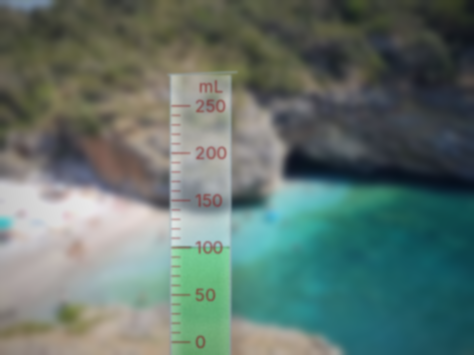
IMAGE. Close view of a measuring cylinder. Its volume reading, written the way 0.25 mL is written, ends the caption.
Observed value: 100 mL
